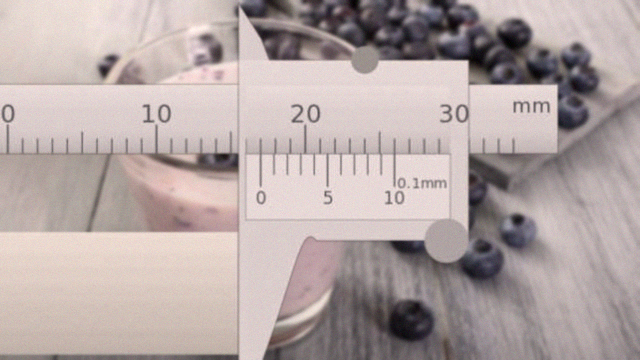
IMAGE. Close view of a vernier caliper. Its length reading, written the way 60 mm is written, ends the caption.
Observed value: 17.0 mm
